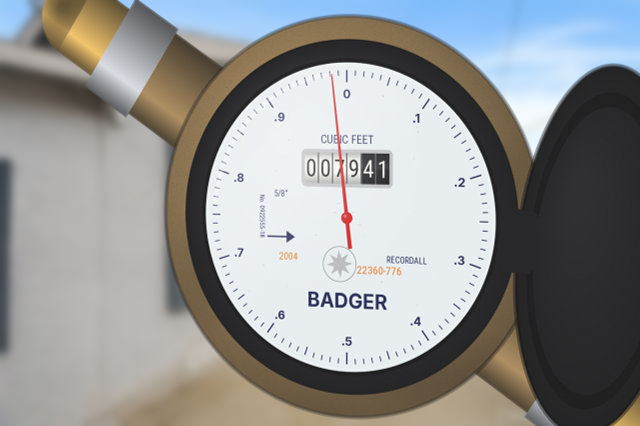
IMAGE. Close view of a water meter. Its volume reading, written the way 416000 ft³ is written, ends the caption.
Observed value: 7940.98 ft³
